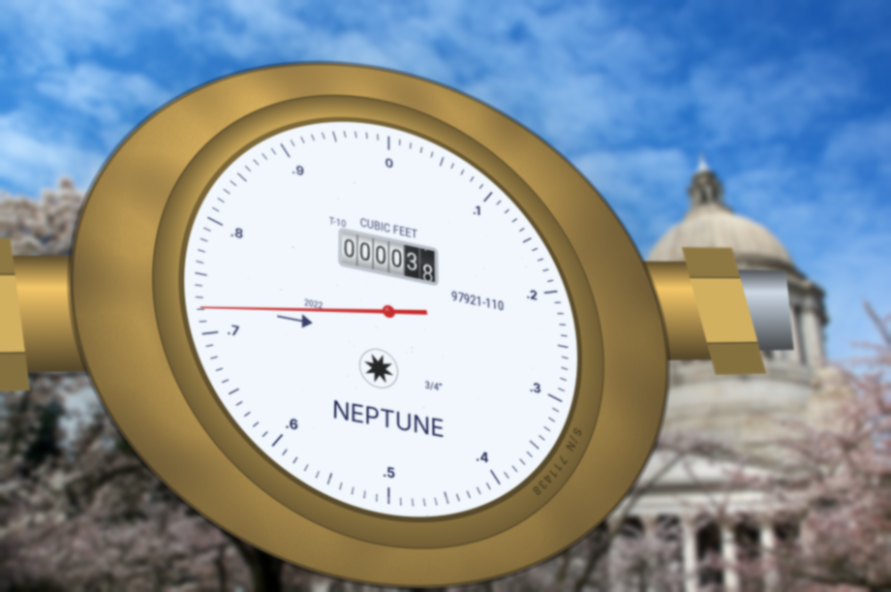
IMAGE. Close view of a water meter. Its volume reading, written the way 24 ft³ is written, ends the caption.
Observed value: 37.72 ft³
